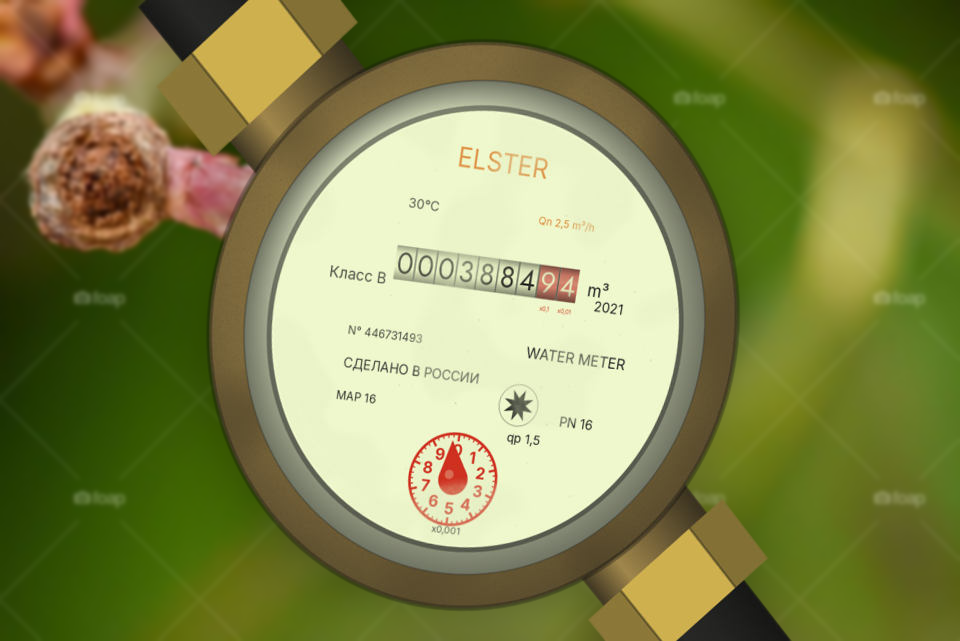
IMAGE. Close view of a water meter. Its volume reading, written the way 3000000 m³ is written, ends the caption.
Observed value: 3884.939 m³
